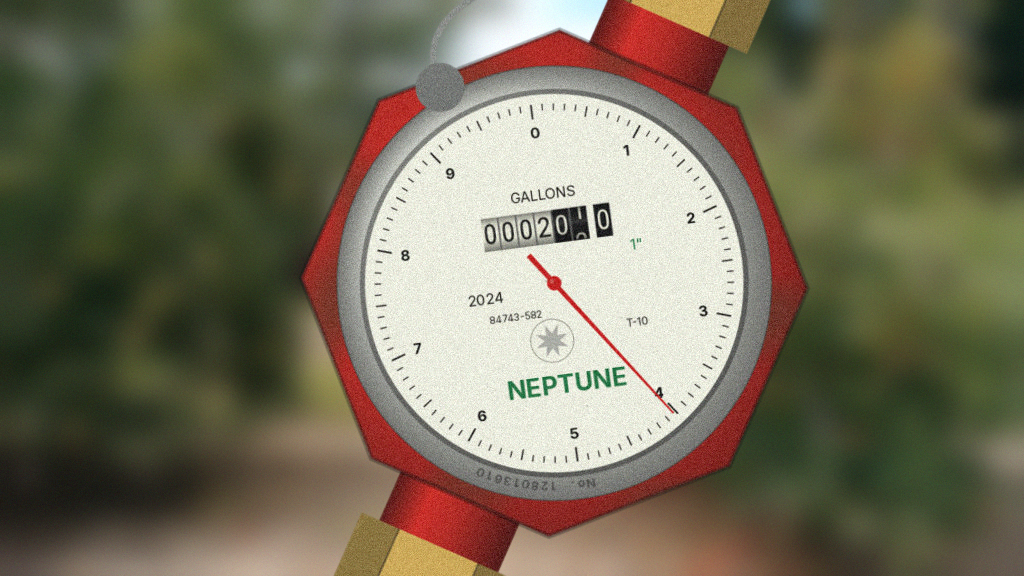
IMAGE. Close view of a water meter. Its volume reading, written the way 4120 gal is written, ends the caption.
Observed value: 2014.0 gal
